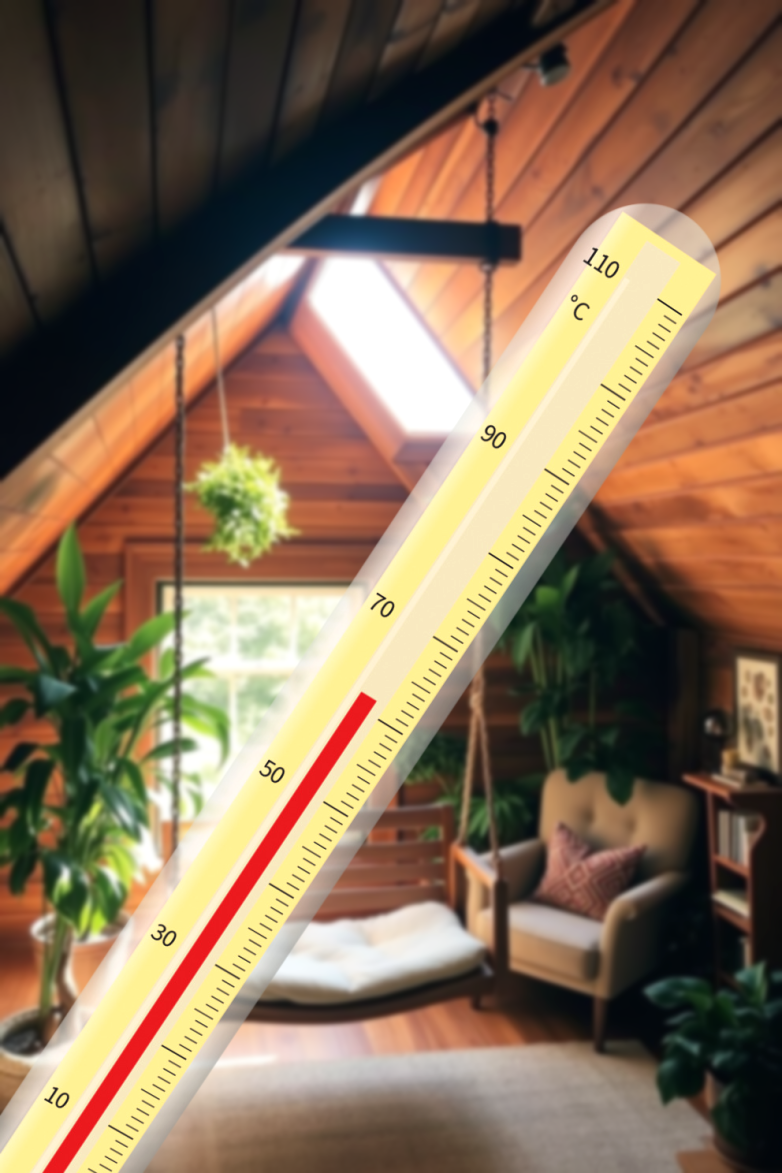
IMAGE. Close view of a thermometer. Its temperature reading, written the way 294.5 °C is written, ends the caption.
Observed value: 61.5 °C
